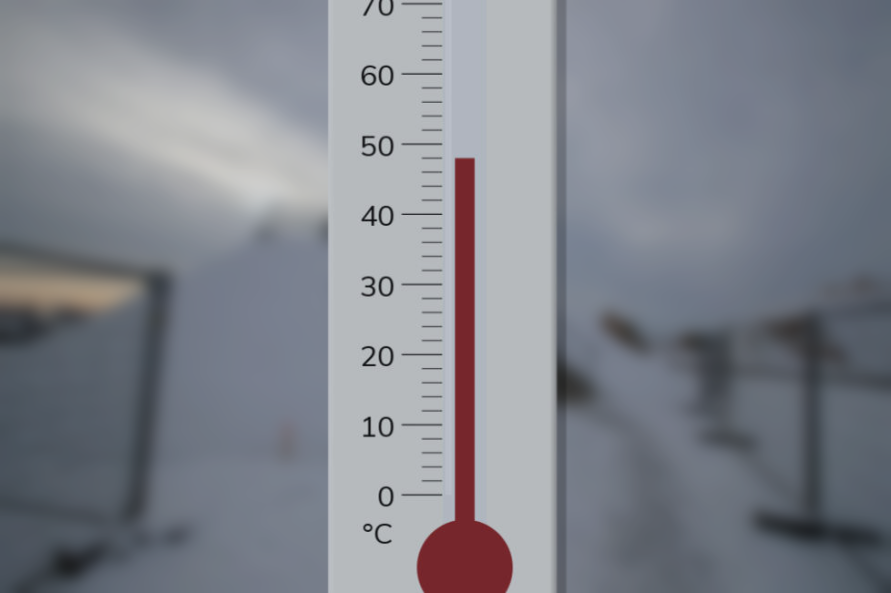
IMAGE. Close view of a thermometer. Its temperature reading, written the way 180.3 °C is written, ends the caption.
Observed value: 48 °C
